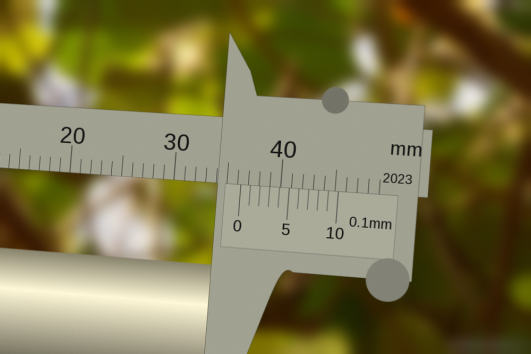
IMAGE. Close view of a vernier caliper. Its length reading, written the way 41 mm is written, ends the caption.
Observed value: 36.3 mm
